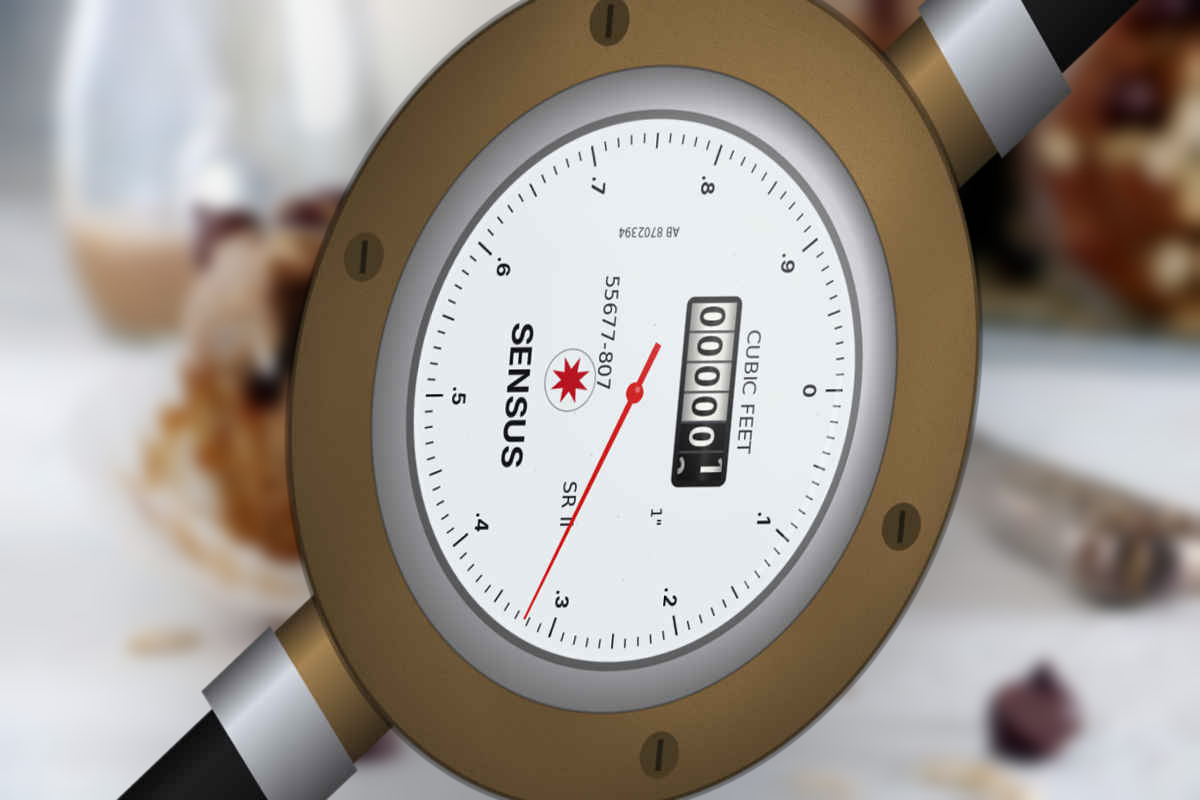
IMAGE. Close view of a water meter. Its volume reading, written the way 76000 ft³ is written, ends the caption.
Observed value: 1.32 ft³
